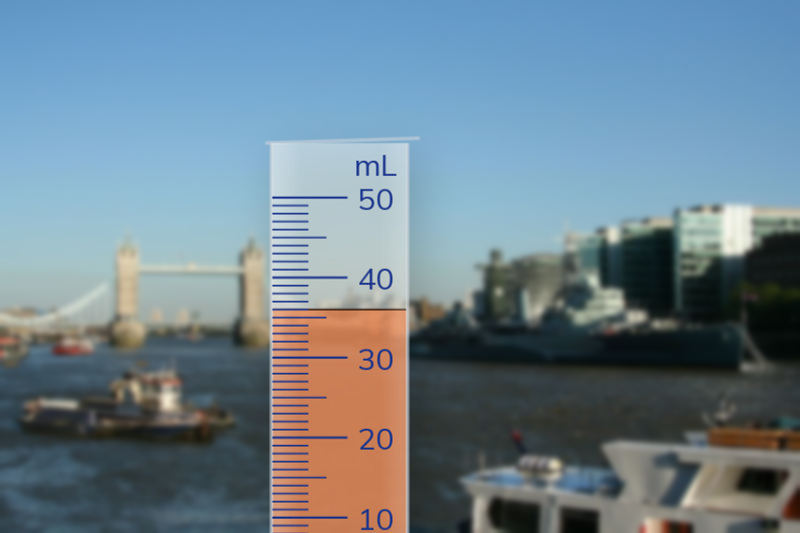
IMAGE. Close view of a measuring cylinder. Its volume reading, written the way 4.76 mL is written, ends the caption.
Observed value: 36 mL
